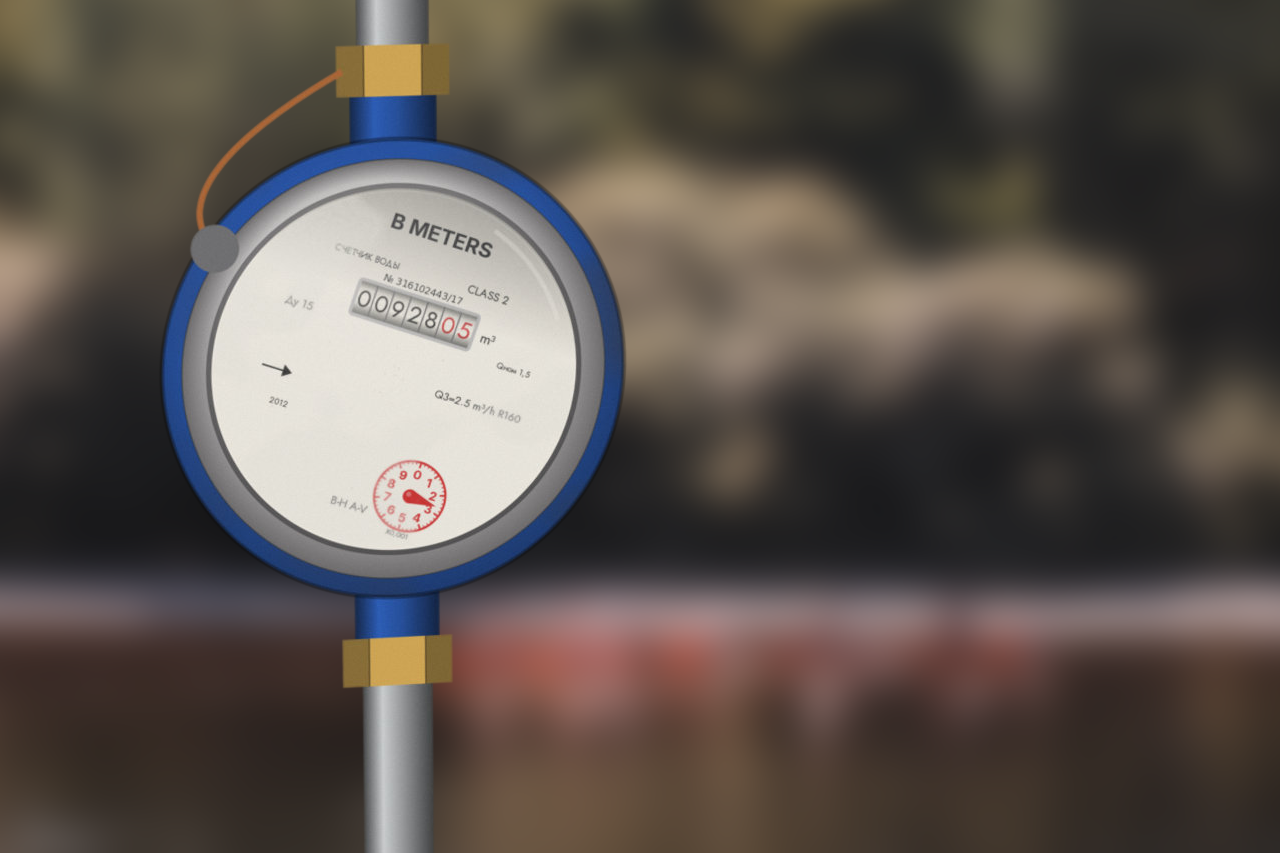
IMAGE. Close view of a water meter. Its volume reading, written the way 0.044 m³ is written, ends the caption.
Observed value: 928.052 m³
